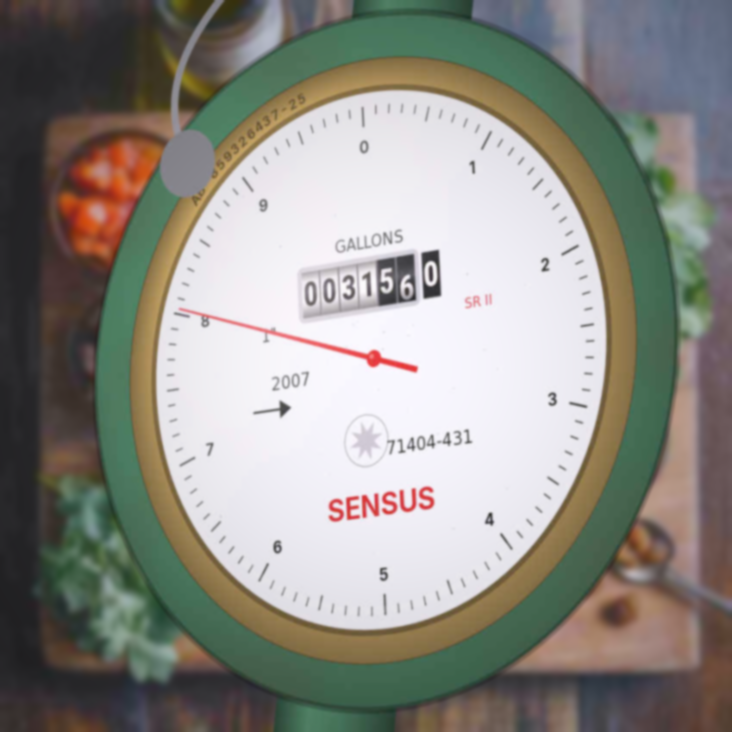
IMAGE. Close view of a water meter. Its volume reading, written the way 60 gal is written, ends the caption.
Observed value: 31558.0 gal
